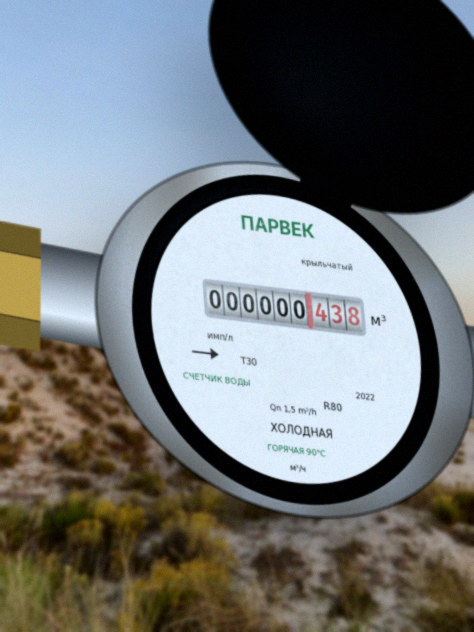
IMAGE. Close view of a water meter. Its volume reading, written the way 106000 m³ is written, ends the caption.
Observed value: 0.438 m³
